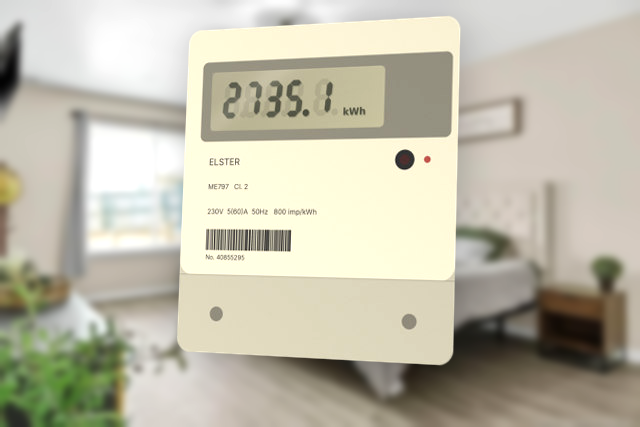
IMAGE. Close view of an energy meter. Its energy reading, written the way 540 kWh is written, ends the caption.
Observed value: 2735.1 kWh
